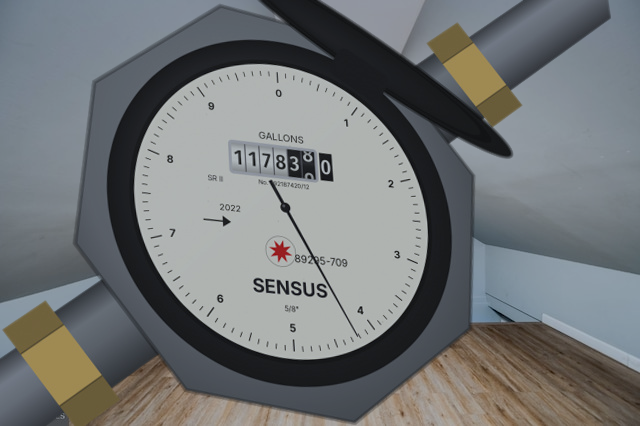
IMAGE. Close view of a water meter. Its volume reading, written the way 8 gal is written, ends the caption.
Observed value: 1178384.2 gal
